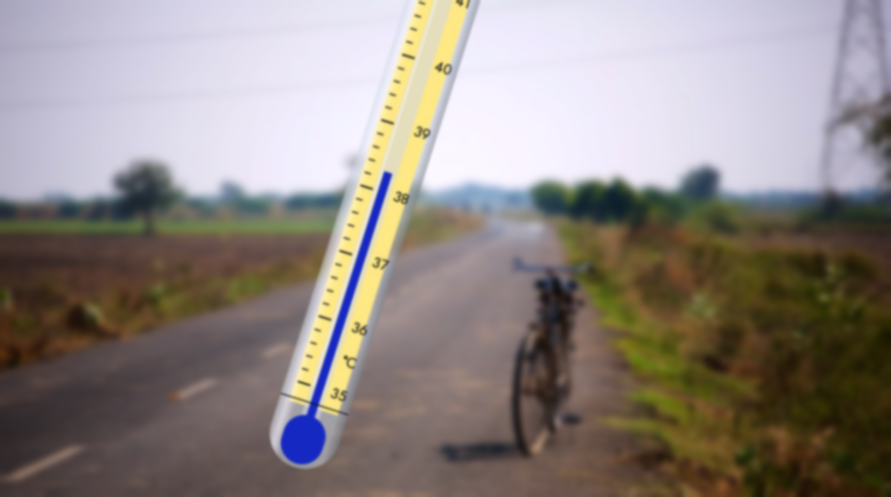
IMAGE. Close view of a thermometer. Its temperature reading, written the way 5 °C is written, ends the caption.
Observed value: 38.3 °C
